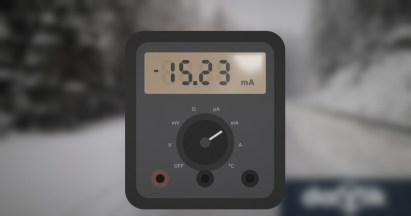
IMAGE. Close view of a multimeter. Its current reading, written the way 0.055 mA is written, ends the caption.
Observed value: -15.23 mA
